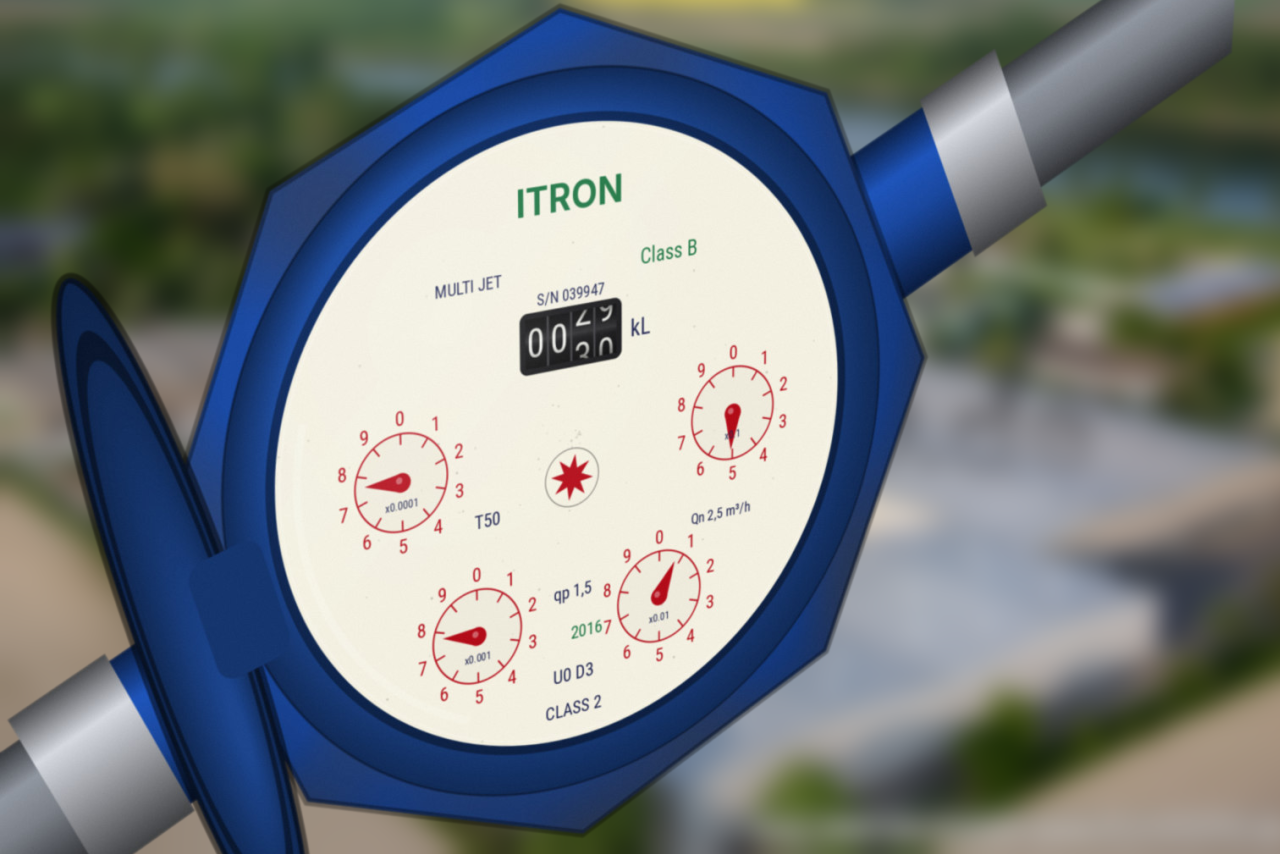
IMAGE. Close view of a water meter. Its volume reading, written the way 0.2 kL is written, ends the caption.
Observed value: 29.5077 kL
